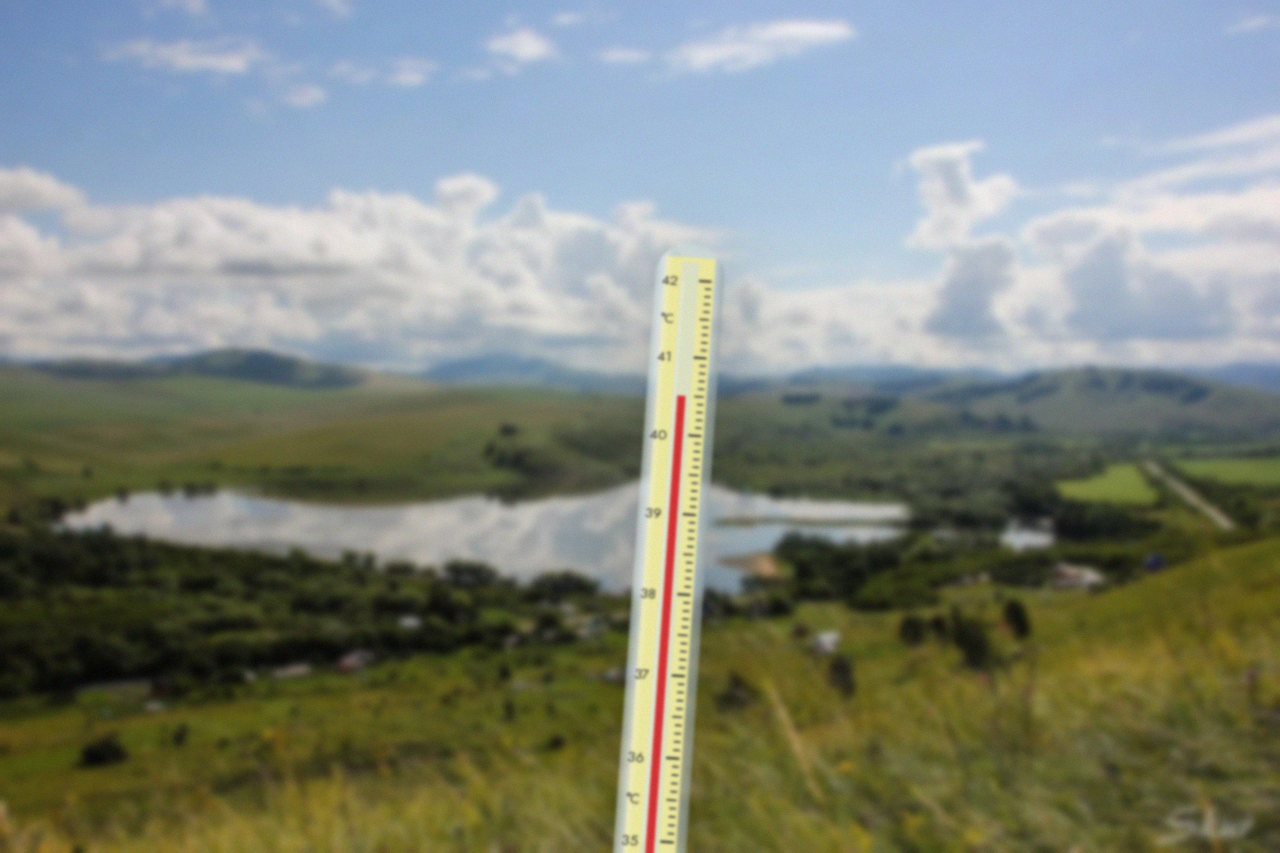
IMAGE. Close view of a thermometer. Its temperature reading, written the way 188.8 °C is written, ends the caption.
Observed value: 40.5 °C
